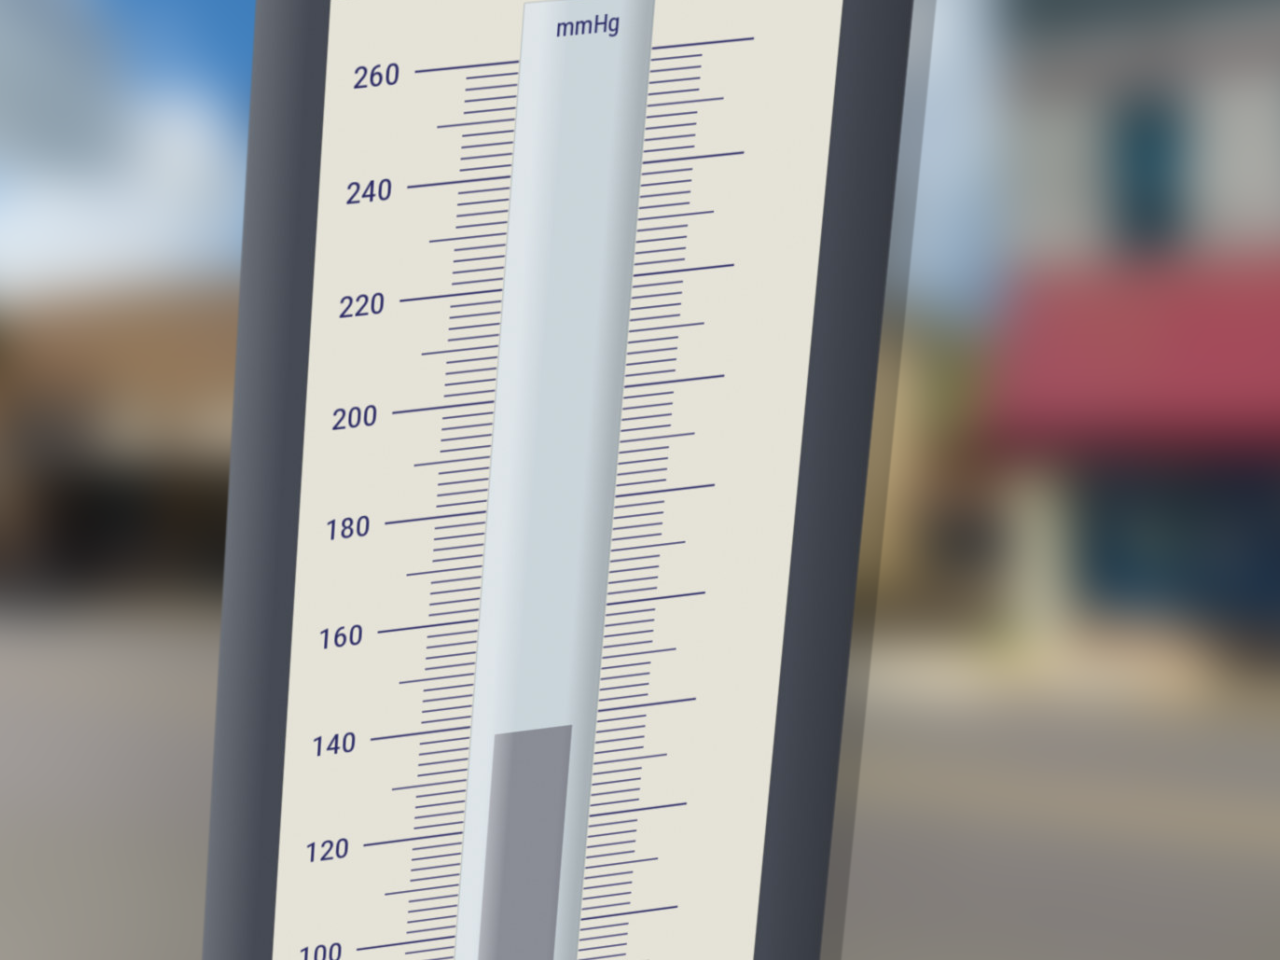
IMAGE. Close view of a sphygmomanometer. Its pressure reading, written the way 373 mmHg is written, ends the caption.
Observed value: 138 mmHg
